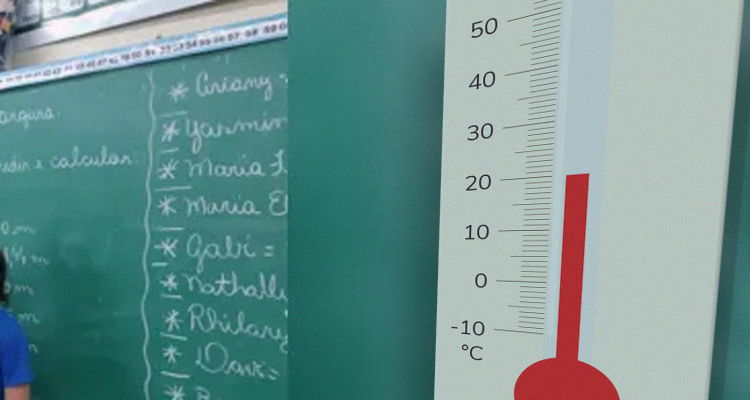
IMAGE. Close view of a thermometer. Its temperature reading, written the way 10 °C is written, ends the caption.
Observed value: 20 °C
